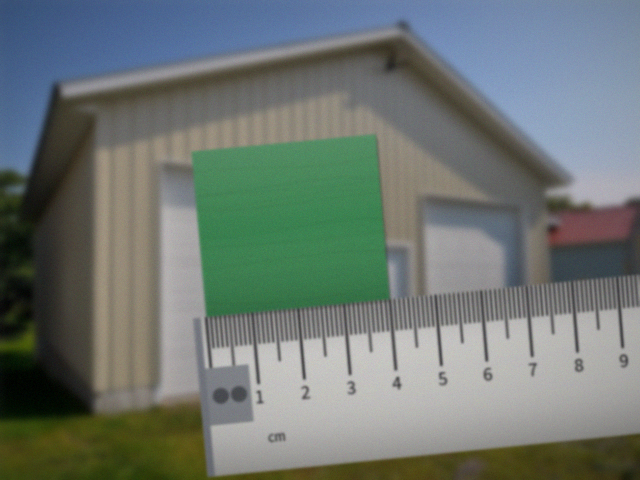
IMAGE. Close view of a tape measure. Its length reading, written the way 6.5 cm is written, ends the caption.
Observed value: 4 cm
